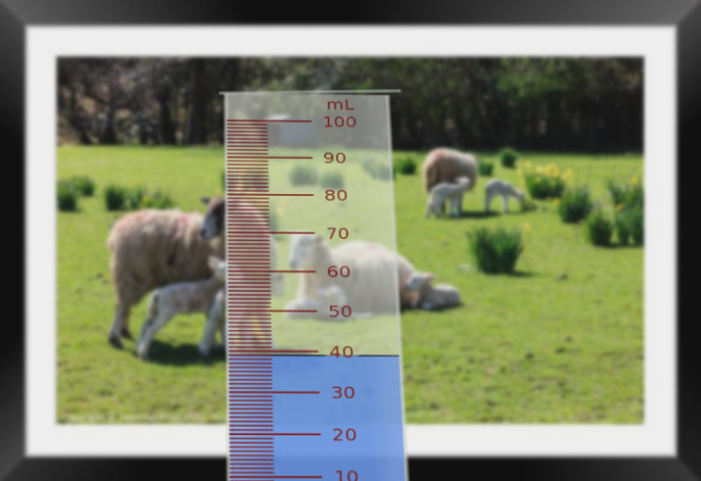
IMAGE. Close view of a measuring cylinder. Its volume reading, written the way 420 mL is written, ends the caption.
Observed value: 39 mL
